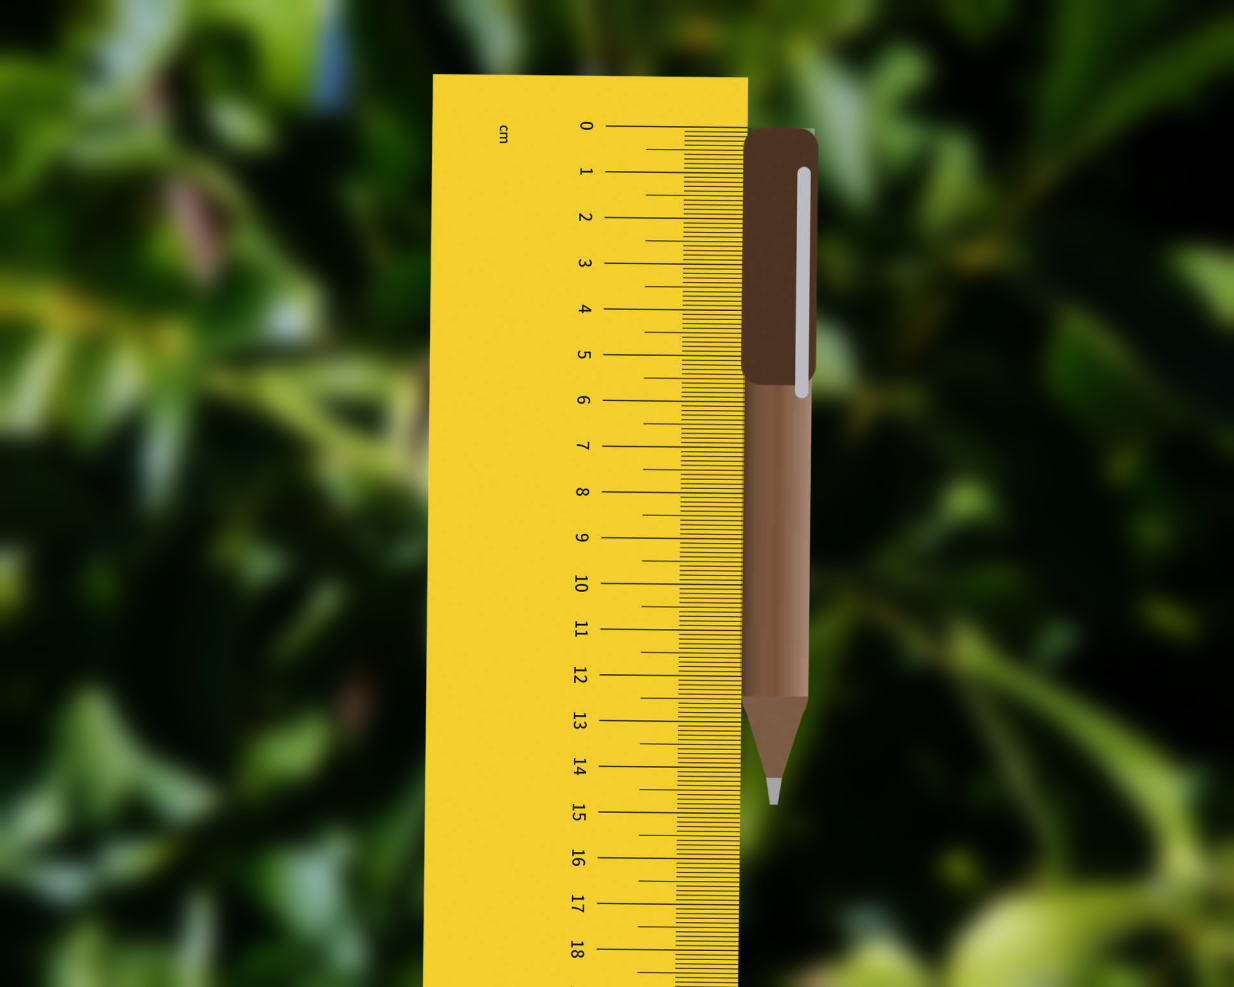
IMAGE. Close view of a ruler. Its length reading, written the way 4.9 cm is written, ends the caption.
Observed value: 14.8 cm
